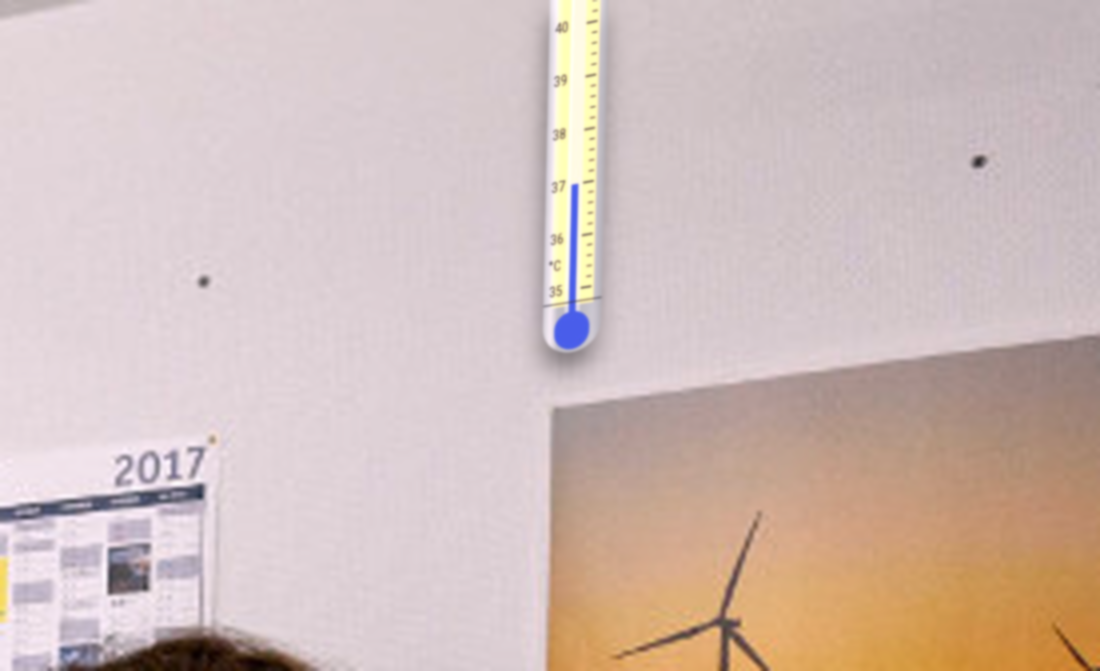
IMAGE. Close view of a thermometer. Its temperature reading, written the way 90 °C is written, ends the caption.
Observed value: 37 °C
